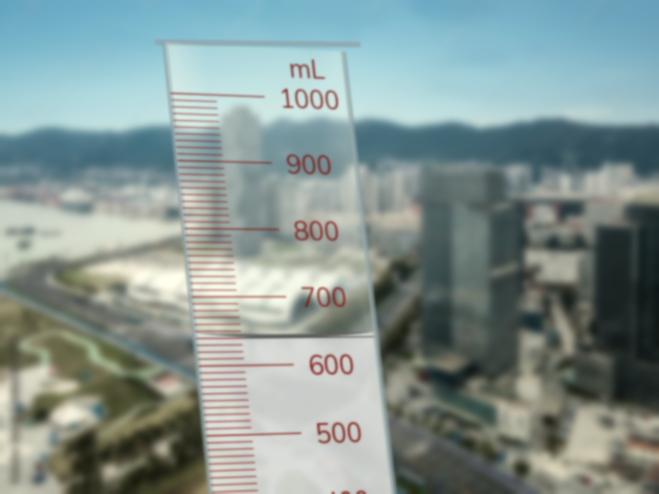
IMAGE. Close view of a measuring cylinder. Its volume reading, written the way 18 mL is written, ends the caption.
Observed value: 640 mL
